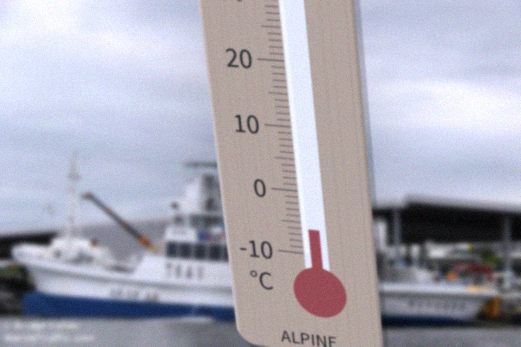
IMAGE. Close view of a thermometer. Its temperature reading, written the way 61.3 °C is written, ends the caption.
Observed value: -6 °C
